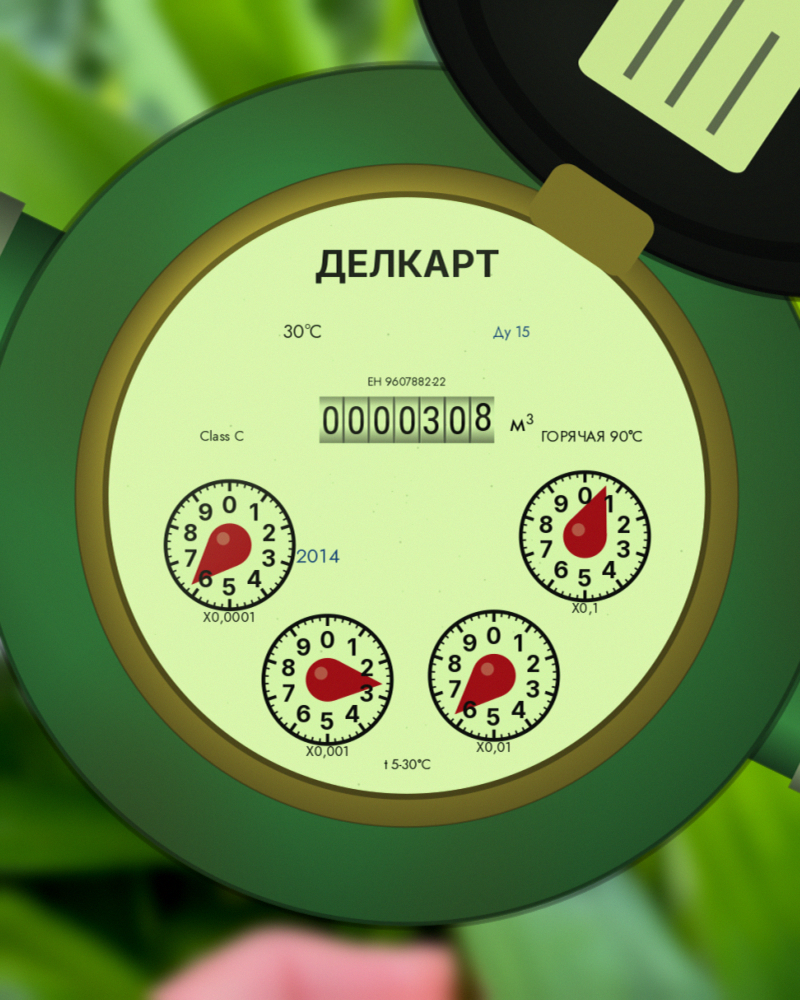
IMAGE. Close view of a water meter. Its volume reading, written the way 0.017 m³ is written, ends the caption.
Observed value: 308.0626 m³
